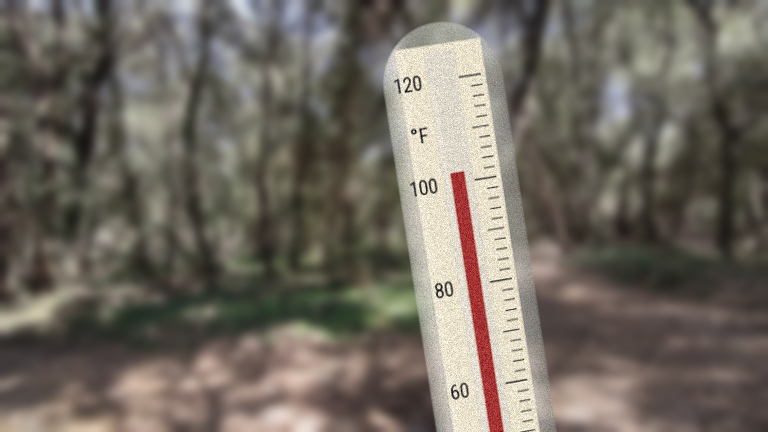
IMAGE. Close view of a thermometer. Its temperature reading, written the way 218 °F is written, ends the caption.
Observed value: 102 °F
